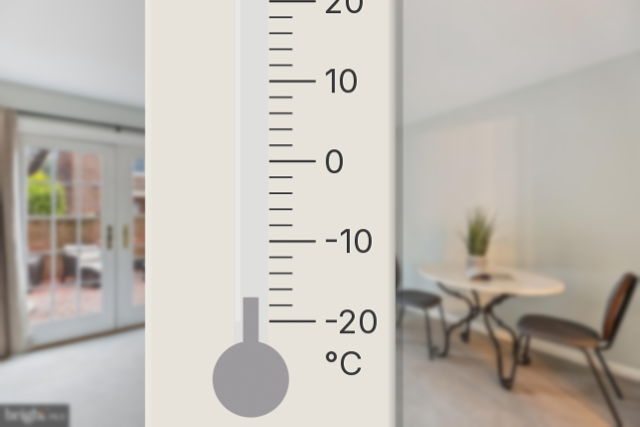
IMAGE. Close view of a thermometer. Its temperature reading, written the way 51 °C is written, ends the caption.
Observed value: -17 °C
